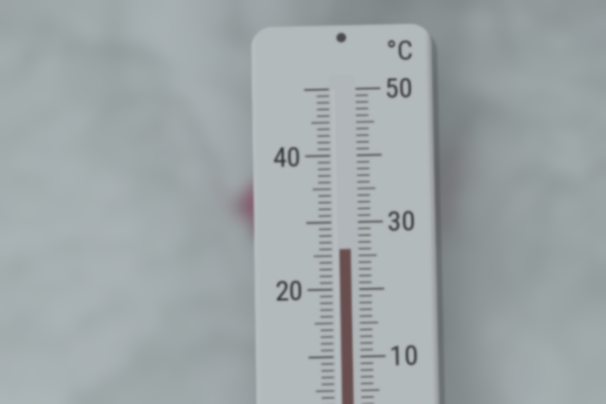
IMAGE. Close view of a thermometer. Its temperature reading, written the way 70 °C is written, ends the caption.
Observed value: 26 °C
